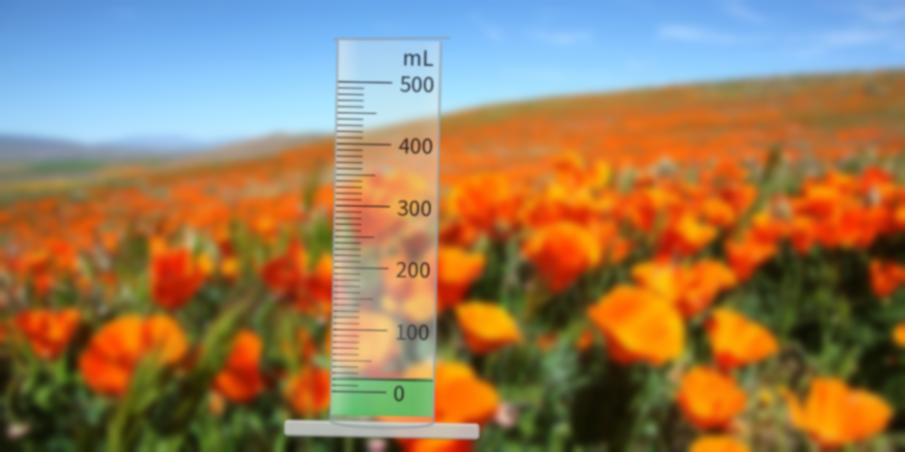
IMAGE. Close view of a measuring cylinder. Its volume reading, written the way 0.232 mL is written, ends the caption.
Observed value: 20 mL
